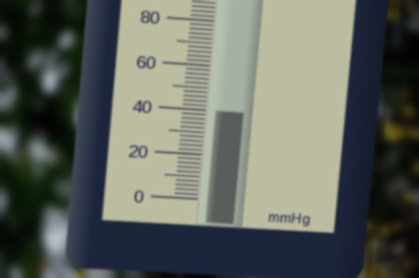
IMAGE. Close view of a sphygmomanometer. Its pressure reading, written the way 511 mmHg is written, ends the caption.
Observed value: 40 mmHg
